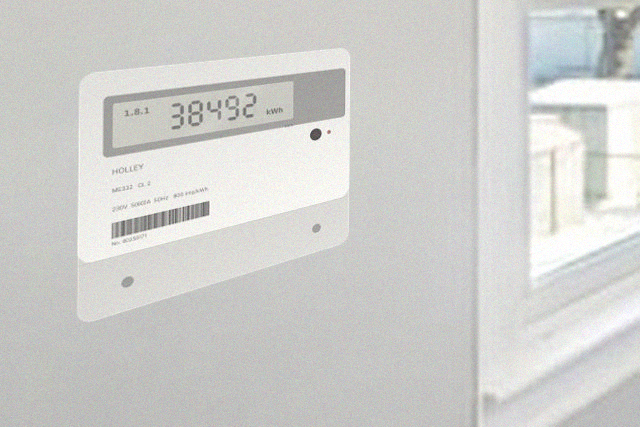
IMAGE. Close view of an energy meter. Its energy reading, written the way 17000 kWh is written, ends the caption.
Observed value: 38492 kWh
